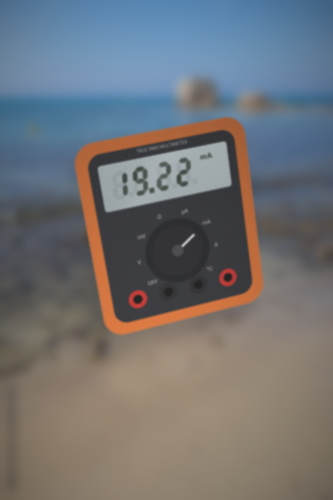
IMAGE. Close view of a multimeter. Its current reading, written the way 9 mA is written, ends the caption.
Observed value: 19.22 mA
